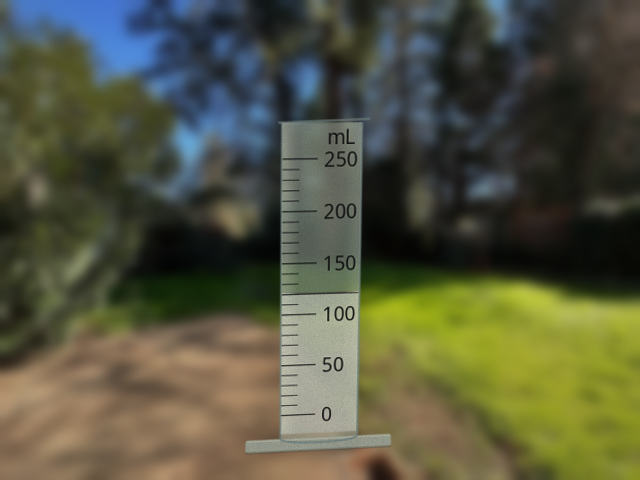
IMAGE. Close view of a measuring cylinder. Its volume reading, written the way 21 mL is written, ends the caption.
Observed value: 120 mL
